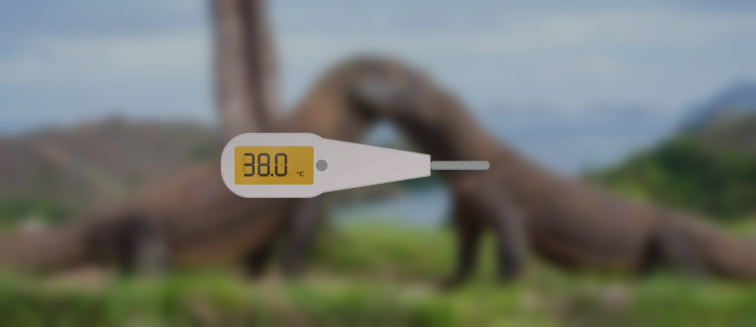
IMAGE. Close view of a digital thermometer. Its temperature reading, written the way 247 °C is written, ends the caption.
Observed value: 38.0 °C
